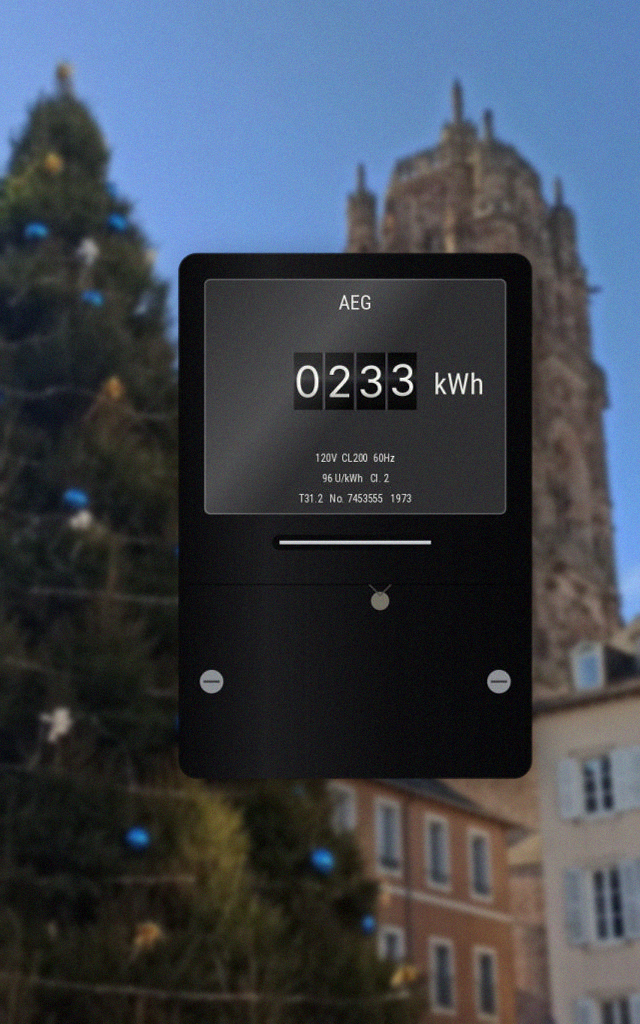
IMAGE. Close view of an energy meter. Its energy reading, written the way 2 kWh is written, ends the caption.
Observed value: 233 kWh
